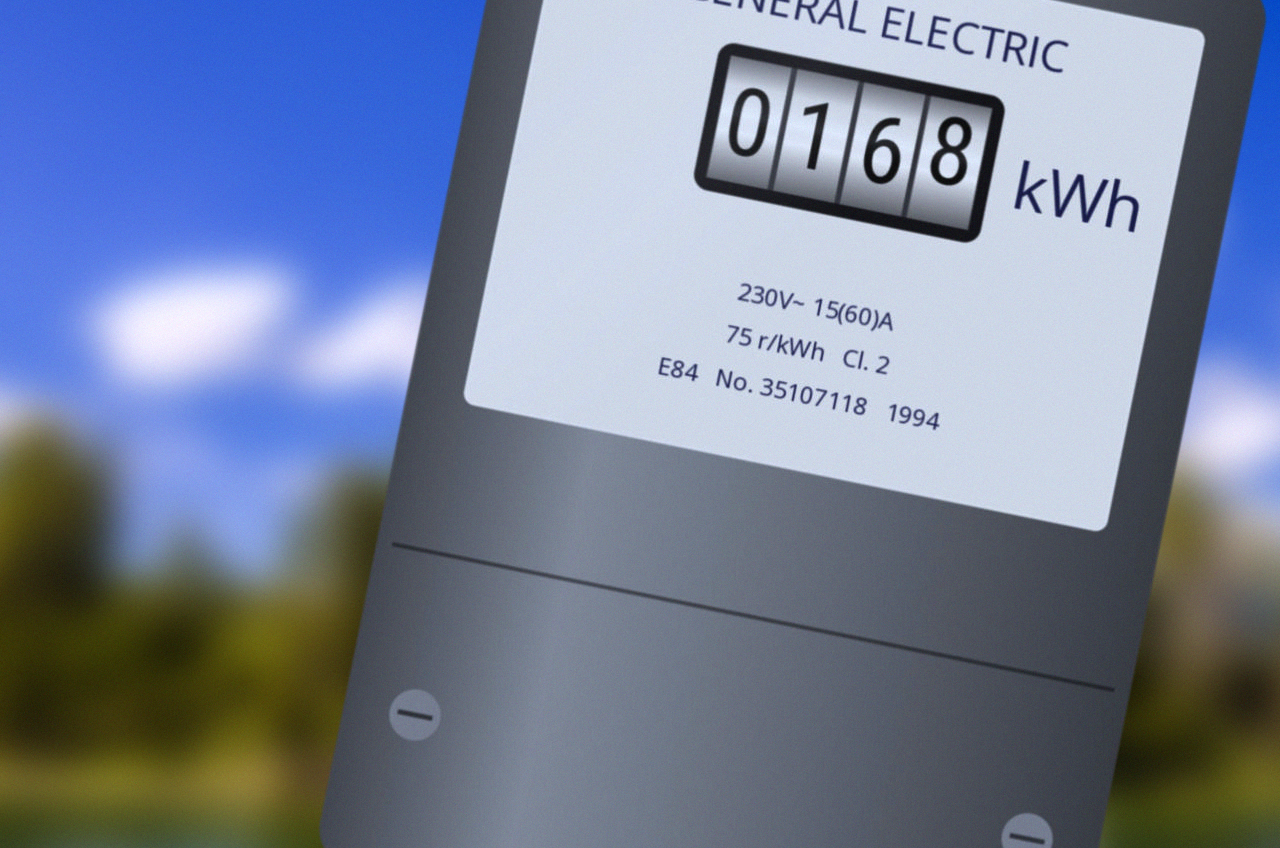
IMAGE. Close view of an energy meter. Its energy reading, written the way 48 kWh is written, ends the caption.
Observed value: 168 kWh
